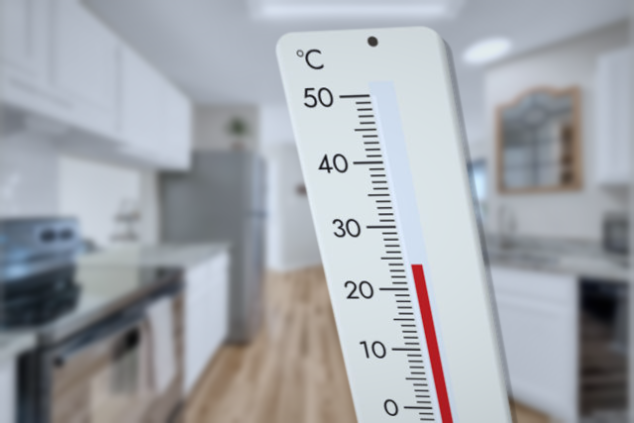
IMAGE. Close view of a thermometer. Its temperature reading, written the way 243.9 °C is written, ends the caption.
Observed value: 24 °C
